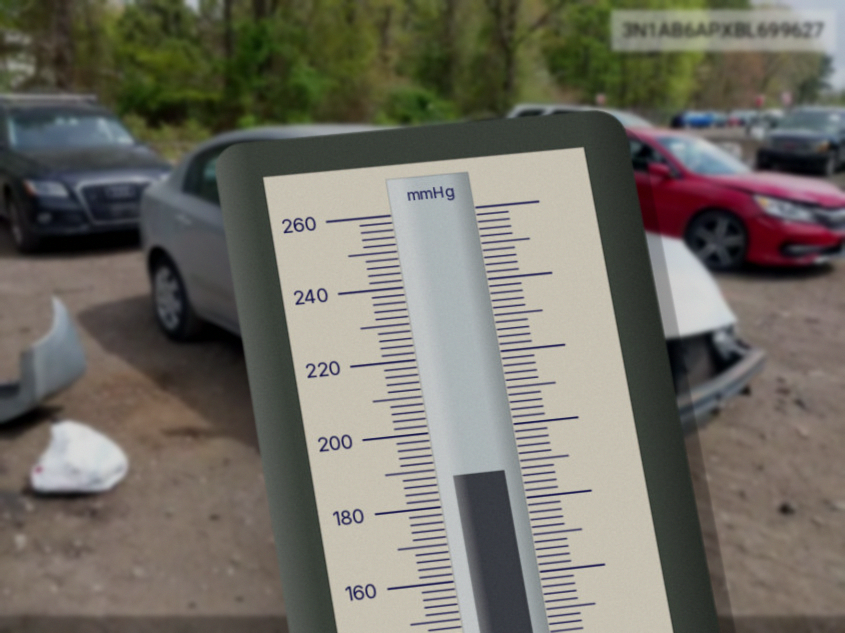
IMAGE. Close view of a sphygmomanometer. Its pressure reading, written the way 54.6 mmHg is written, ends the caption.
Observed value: 188 mmHg
